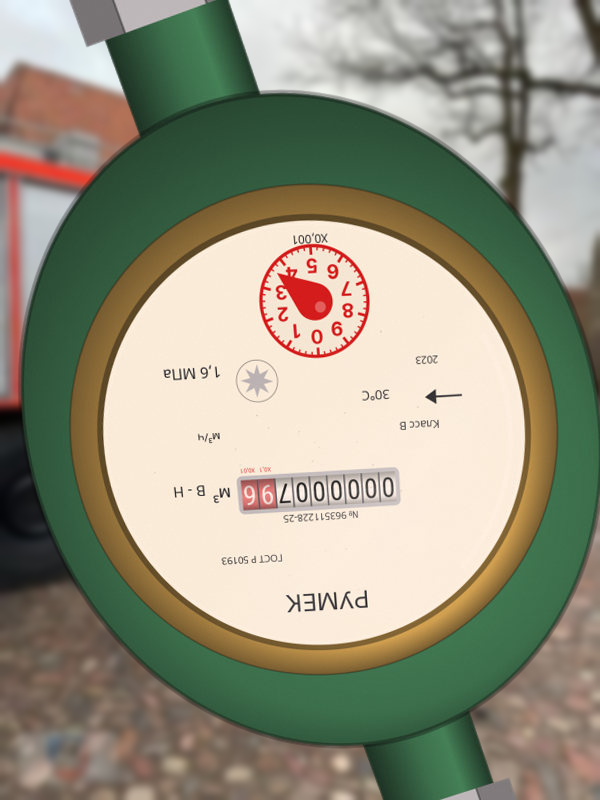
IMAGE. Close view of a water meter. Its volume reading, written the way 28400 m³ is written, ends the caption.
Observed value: 7.963 m³
